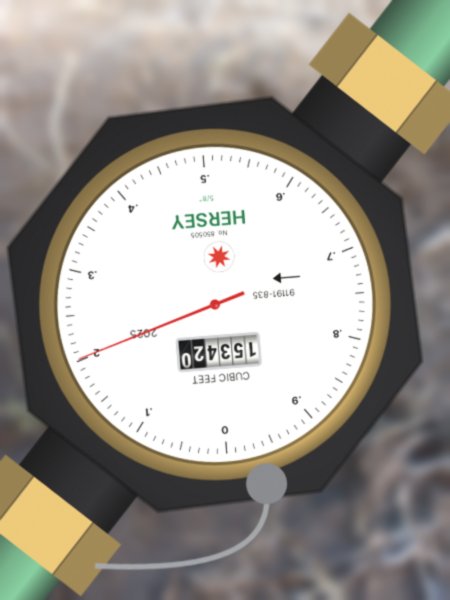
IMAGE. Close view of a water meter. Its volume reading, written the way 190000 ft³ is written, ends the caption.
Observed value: 153420.20 ft³
